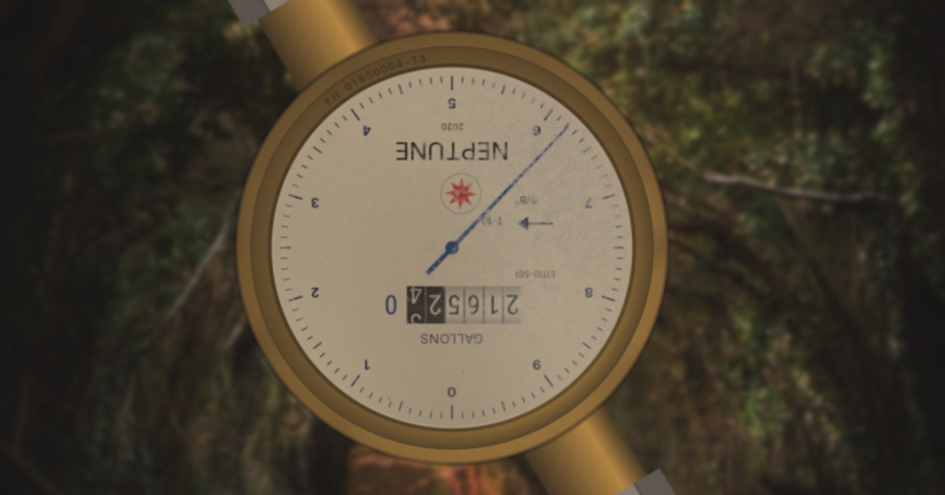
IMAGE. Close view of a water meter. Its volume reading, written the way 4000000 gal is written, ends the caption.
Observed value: 2165236.2 gal
